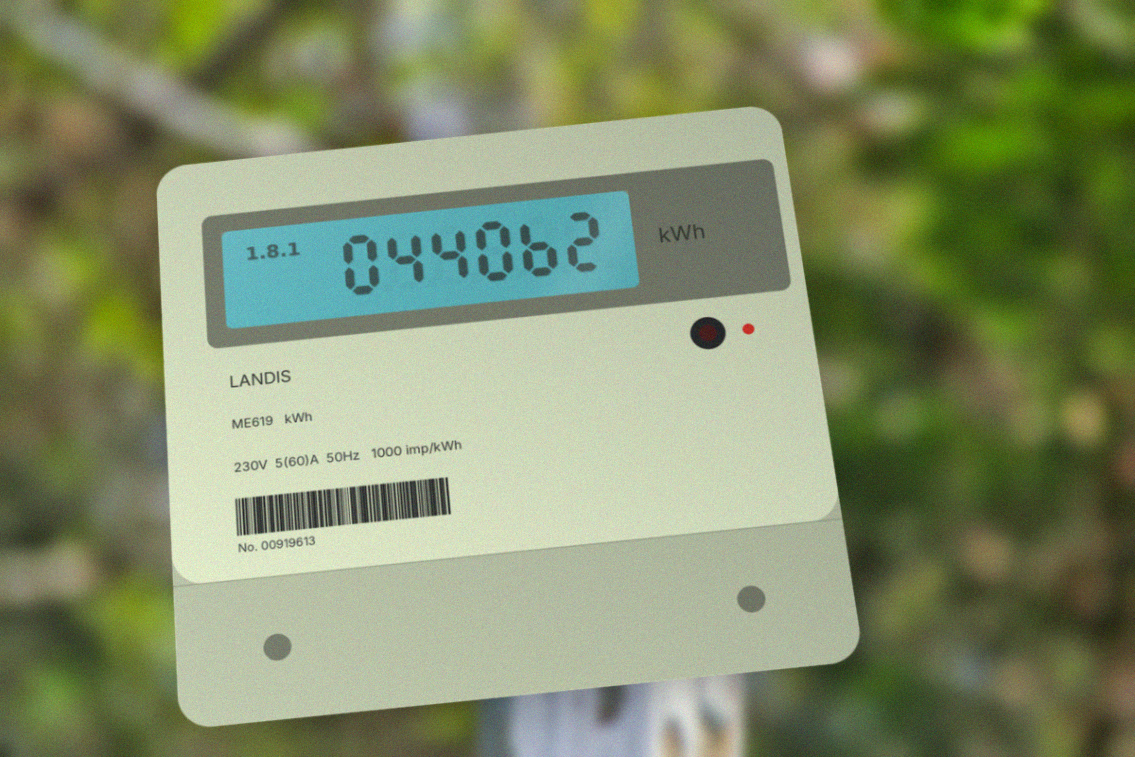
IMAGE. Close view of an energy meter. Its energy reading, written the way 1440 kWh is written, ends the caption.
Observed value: 44062 kWh
